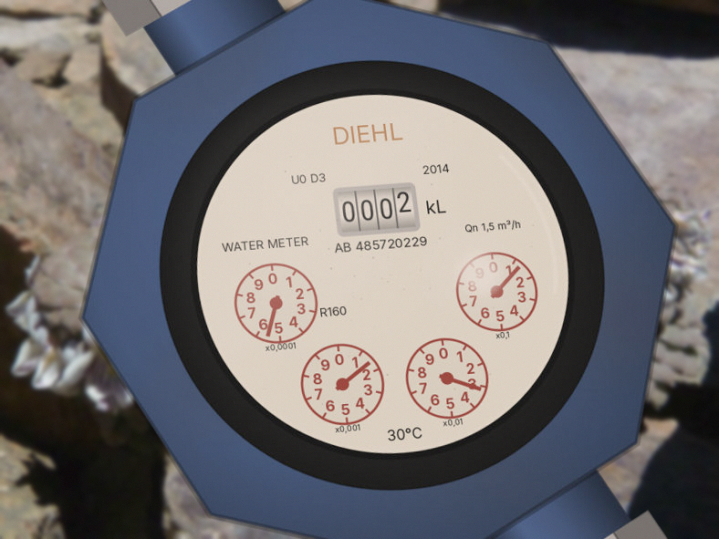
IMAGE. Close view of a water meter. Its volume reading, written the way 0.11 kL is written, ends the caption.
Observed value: 2.1315 kL
